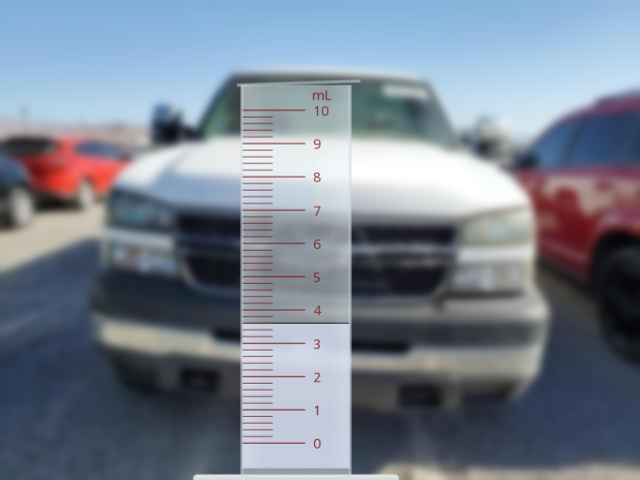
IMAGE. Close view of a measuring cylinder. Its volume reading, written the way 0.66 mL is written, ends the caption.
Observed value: 3.6 mL
